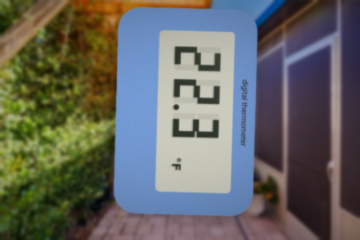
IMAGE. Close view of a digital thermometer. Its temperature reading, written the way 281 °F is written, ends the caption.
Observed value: 22.3 °F
